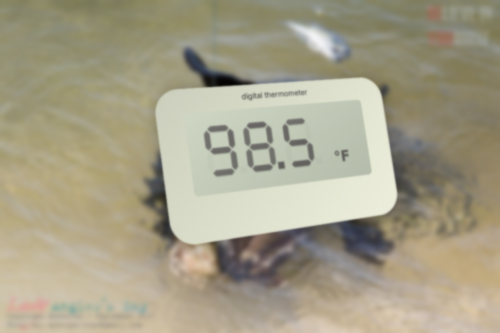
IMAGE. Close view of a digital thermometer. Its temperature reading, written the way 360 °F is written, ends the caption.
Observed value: 98.5 °F
